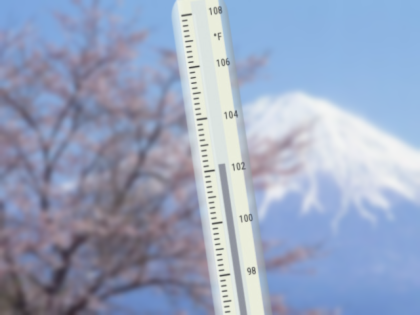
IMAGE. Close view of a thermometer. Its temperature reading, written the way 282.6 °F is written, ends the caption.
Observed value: 102.2 °F
